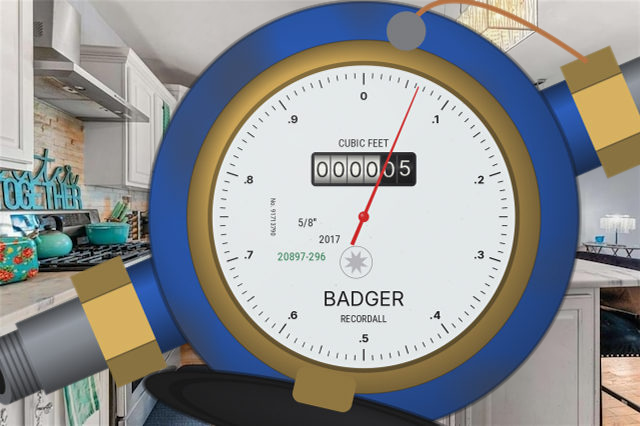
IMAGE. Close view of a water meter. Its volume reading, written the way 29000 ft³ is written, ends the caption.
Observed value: 5.06 ft³
